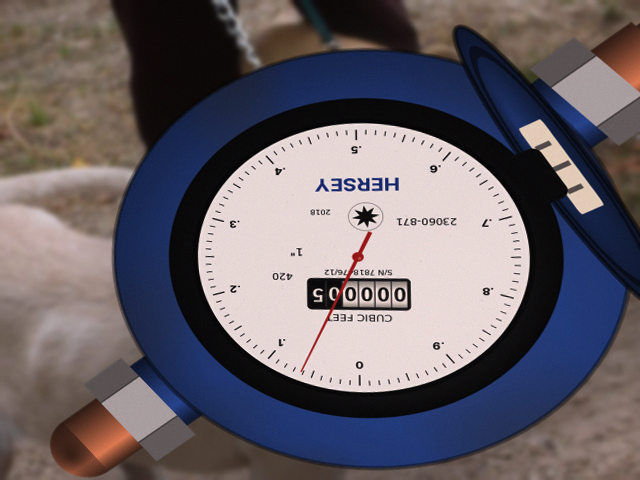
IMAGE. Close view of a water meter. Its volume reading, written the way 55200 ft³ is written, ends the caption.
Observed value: 5.06 ft³
